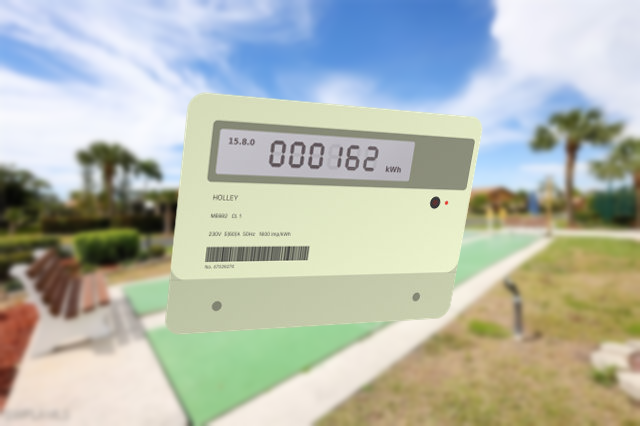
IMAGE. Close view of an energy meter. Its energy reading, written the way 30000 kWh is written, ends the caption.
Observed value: 162 kWh
